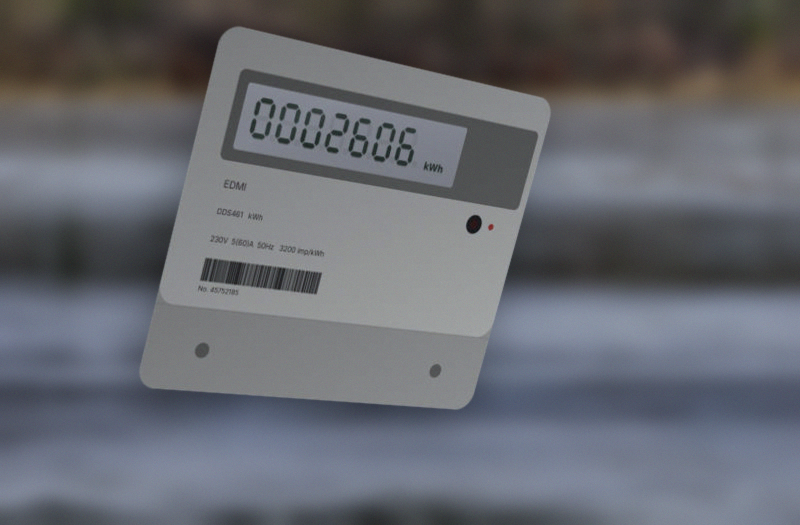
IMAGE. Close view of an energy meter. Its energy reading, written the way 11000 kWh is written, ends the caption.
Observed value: 2606 kWh
